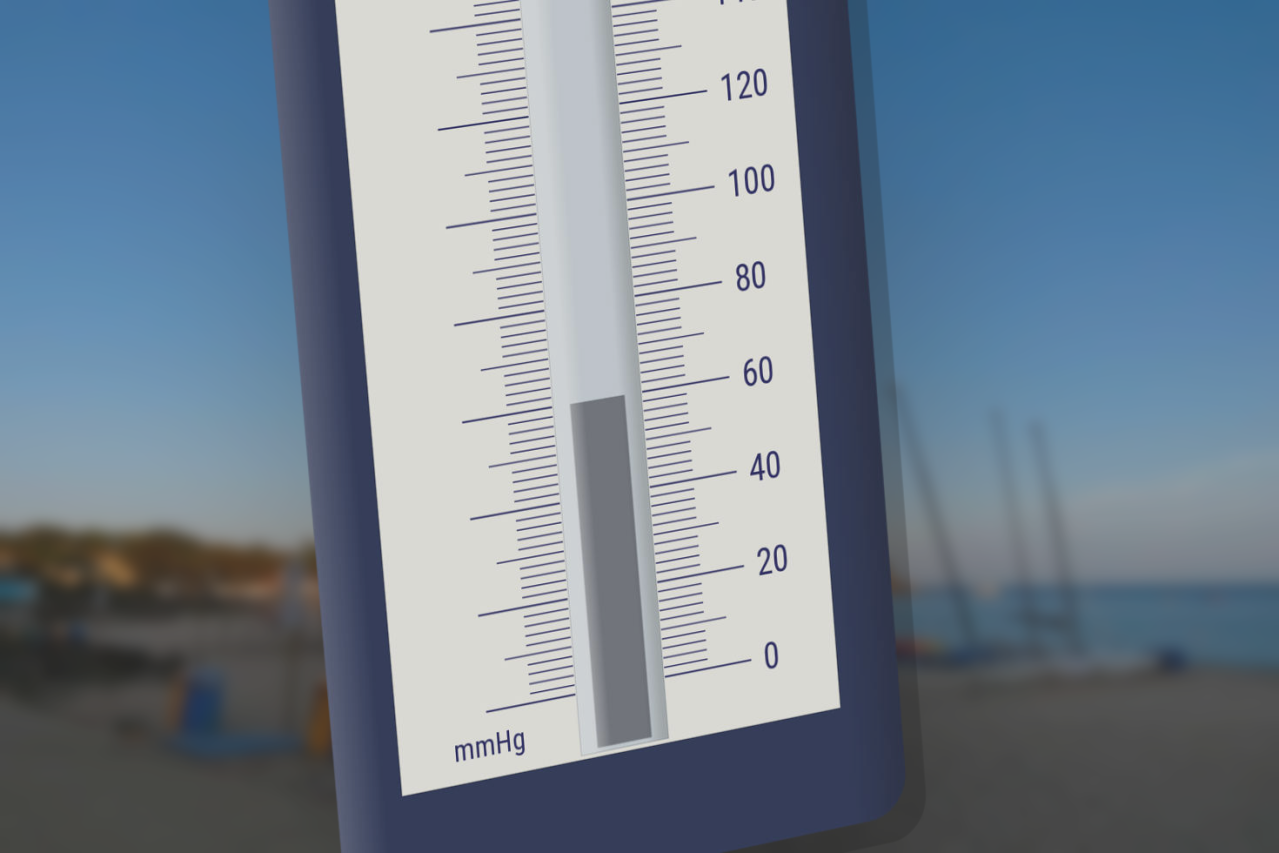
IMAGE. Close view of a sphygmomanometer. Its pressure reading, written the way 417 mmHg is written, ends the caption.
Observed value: 60 mmHg
